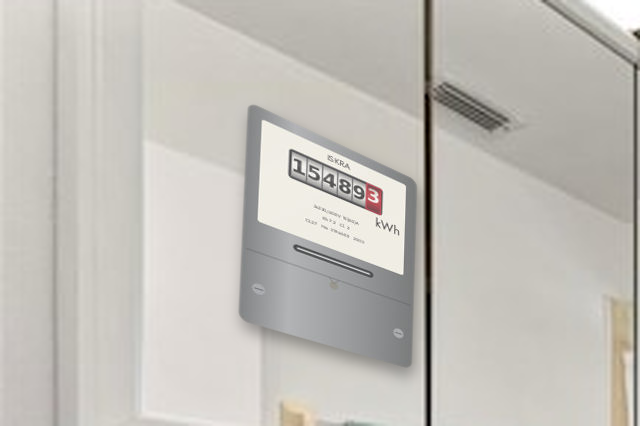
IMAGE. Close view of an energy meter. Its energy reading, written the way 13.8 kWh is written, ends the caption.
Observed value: 15489.3 kWh
